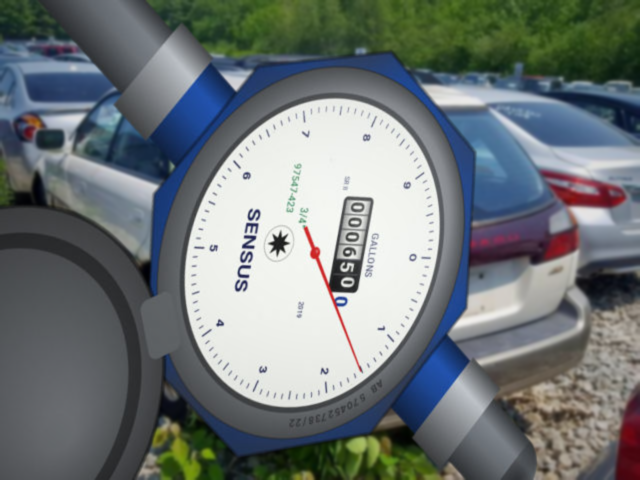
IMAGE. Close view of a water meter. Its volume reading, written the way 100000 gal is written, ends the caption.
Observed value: 6501.5 gal
